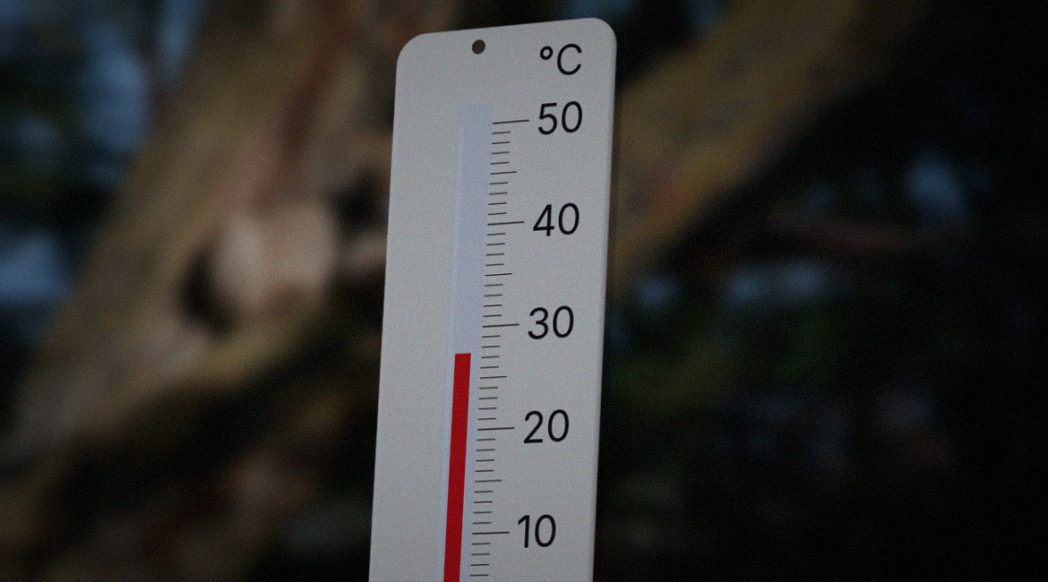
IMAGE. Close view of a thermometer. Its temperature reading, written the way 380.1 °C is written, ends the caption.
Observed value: 27.5 °C
